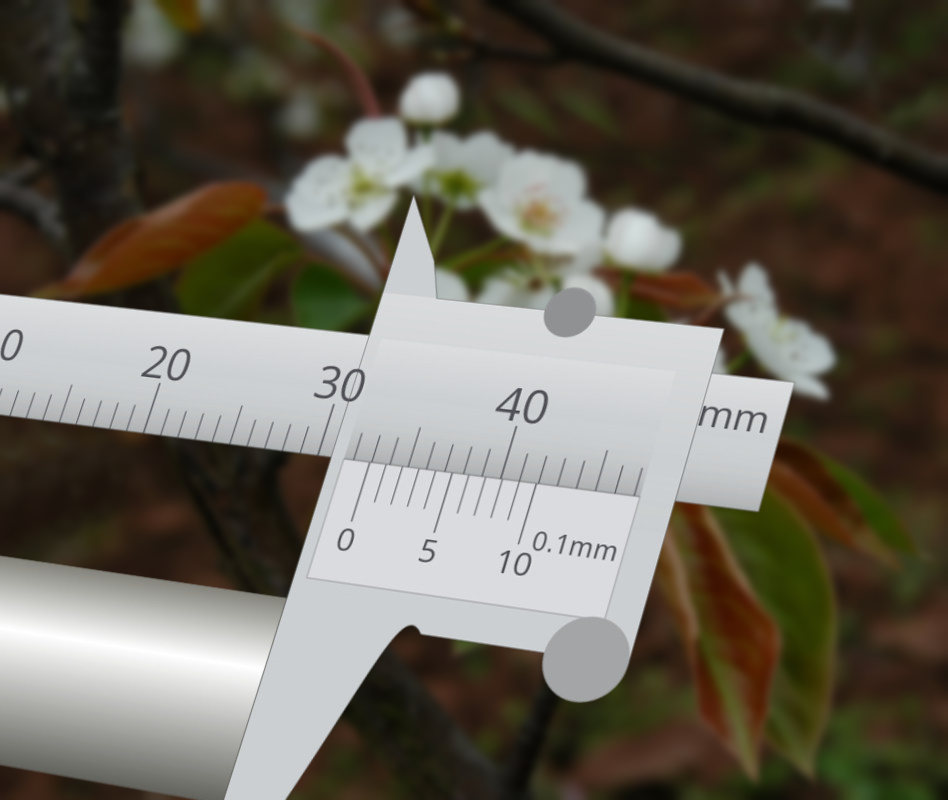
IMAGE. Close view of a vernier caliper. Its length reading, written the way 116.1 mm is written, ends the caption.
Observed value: 32.9 mm
